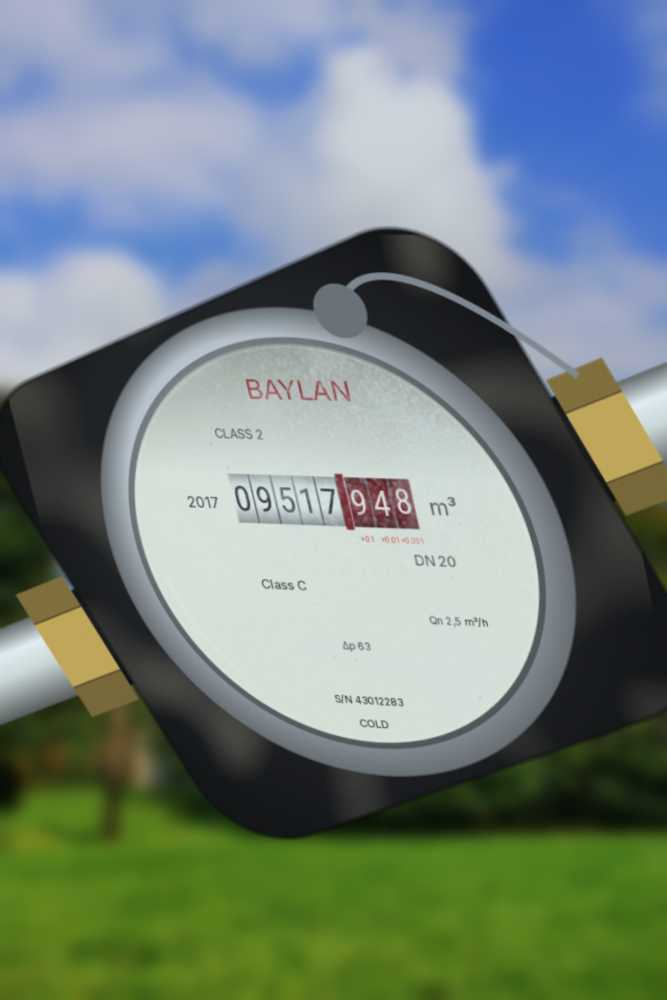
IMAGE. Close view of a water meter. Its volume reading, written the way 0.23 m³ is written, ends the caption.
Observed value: 9517.948 m³
